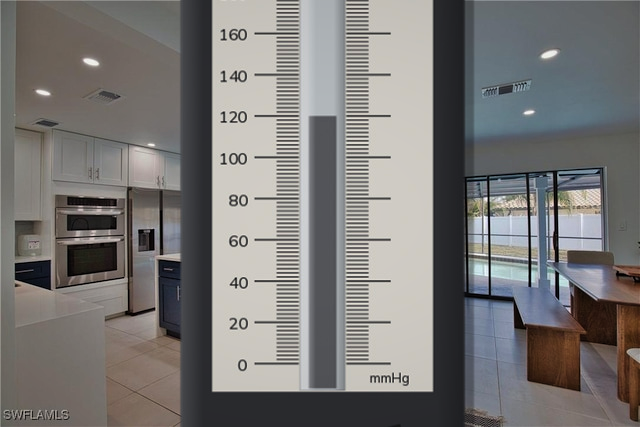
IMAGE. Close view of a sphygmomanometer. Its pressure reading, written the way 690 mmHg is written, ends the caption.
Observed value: 120 mmHg
